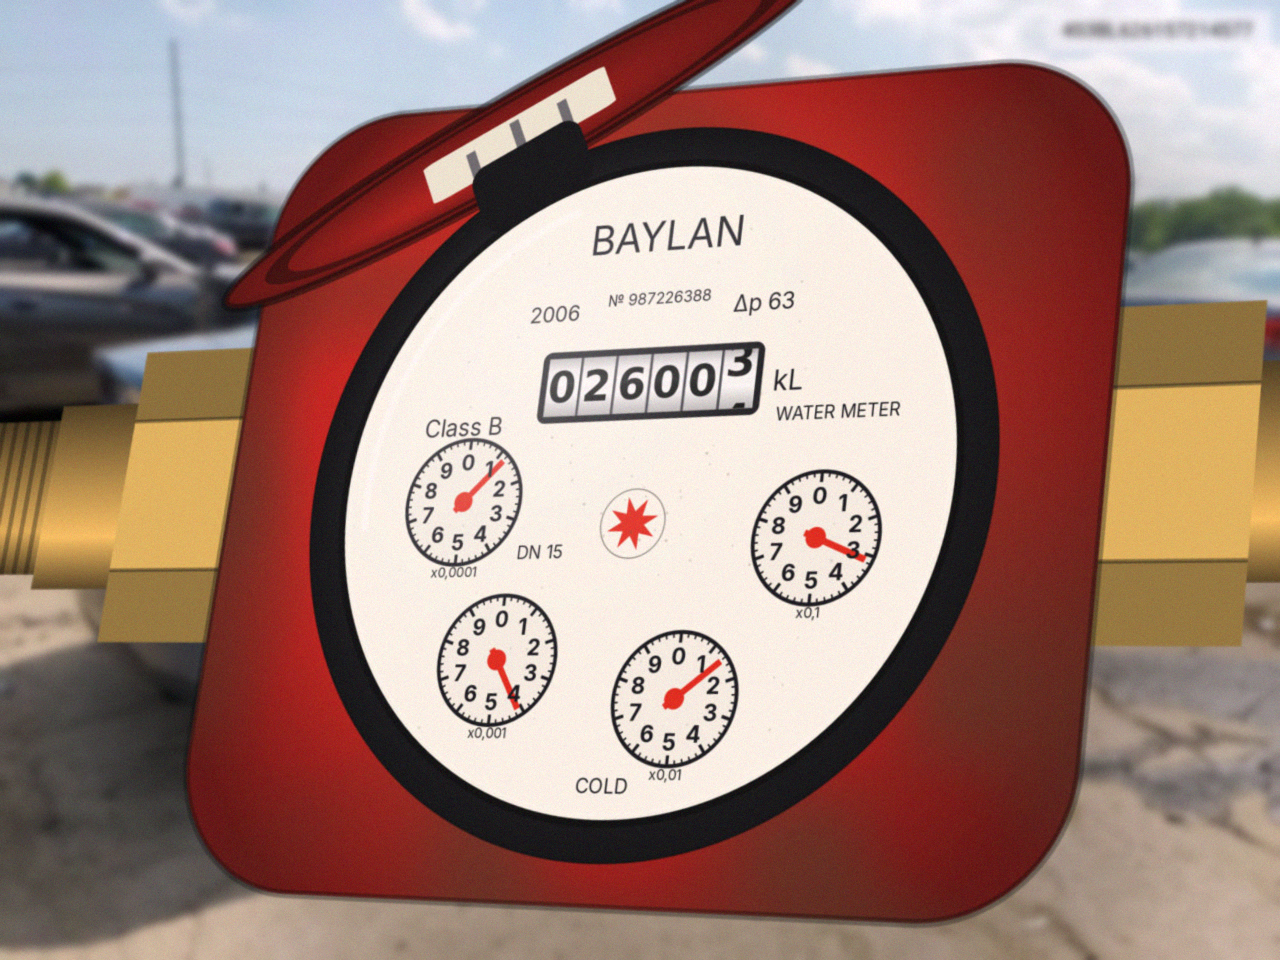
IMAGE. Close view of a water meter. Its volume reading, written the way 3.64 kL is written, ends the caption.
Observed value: 26003.3141 kL
